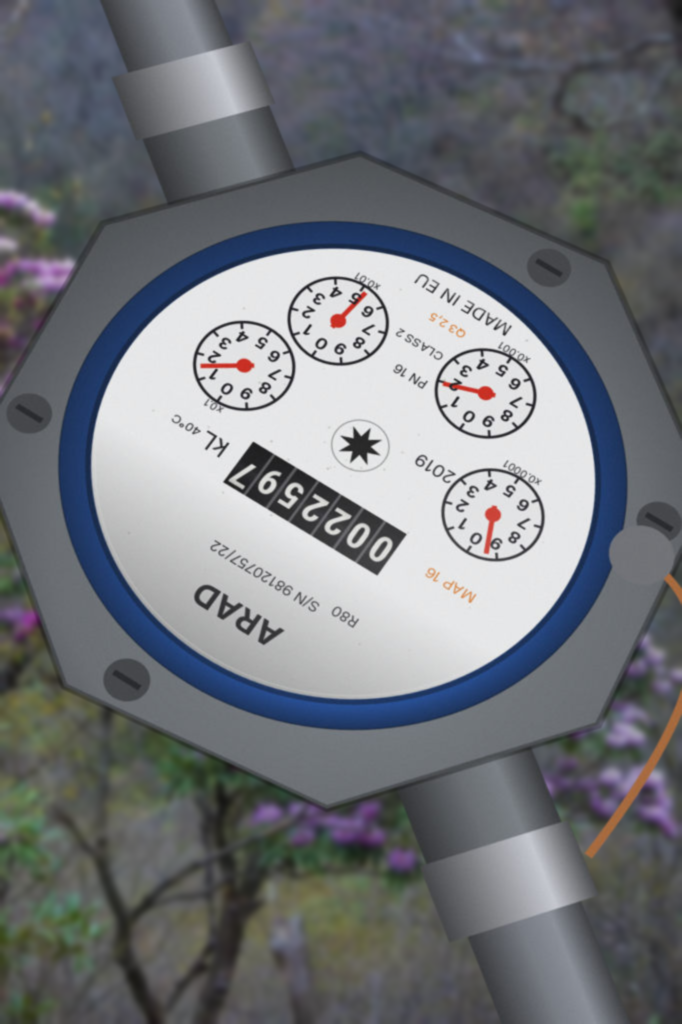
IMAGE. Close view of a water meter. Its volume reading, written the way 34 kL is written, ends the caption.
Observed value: 22597.1519 kL
